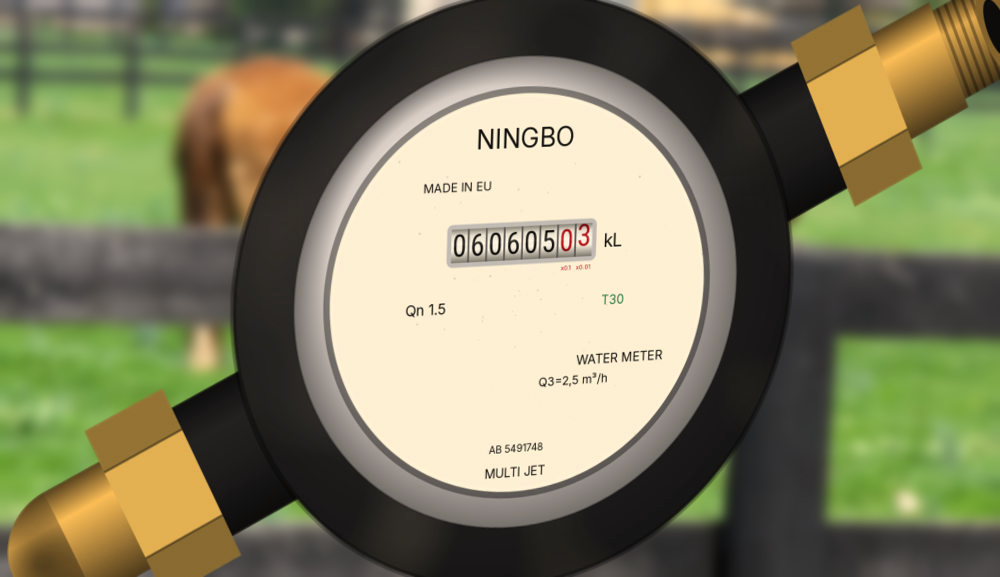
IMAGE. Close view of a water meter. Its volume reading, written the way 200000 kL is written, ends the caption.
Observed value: 60605.03 kL
